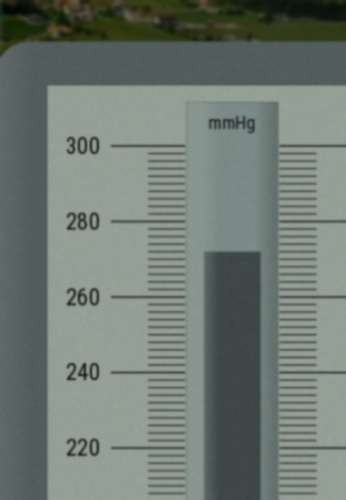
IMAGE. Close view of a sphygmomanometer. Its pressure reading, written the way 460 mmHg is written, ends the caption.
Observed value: 272 mmHg
